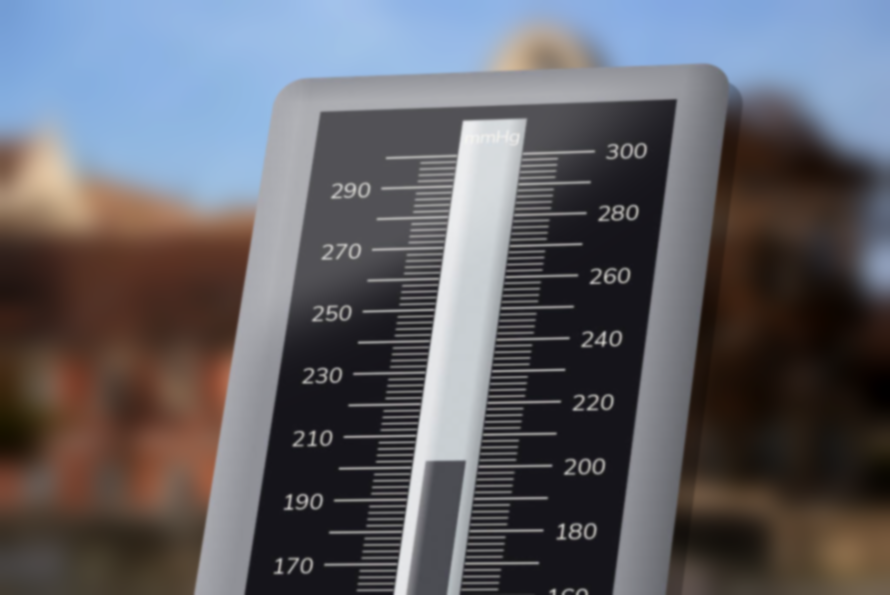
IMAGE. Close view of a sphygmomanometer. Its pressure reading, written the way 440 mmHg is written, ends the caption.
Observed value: 202 mmHg
